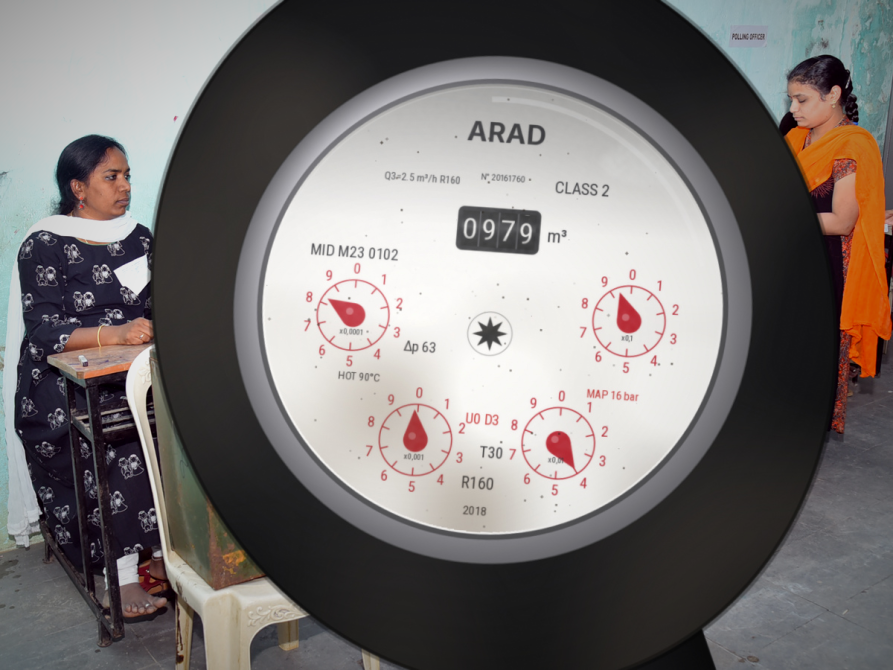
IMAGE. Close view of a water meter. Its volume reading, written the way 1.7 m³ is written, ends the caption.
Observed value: 978.9398 m³
